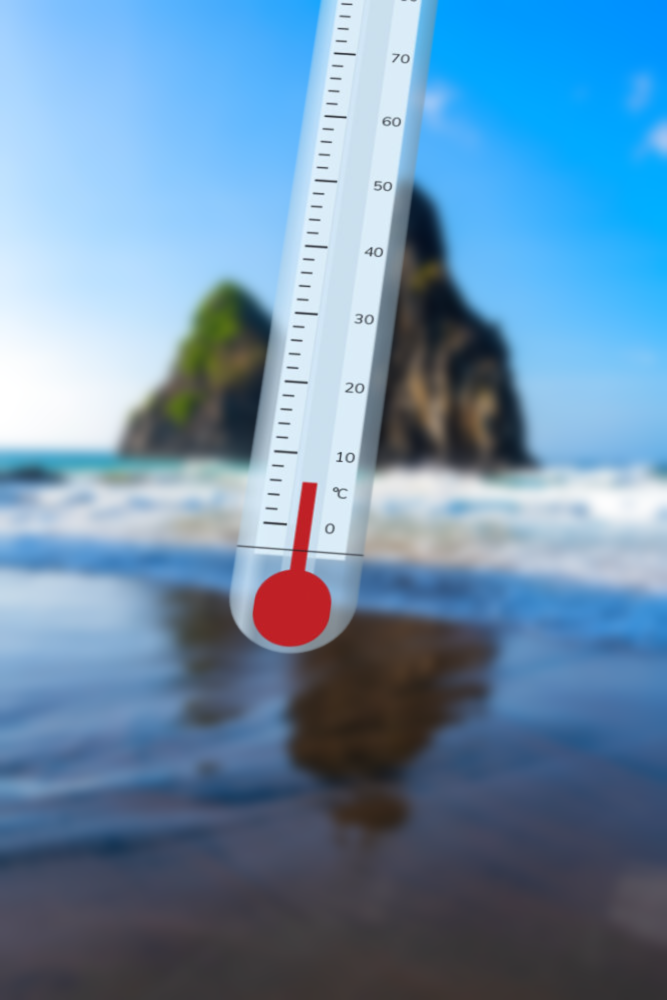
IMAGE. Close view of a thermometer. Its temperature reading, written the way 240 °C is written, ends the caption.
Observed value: 6 °C
